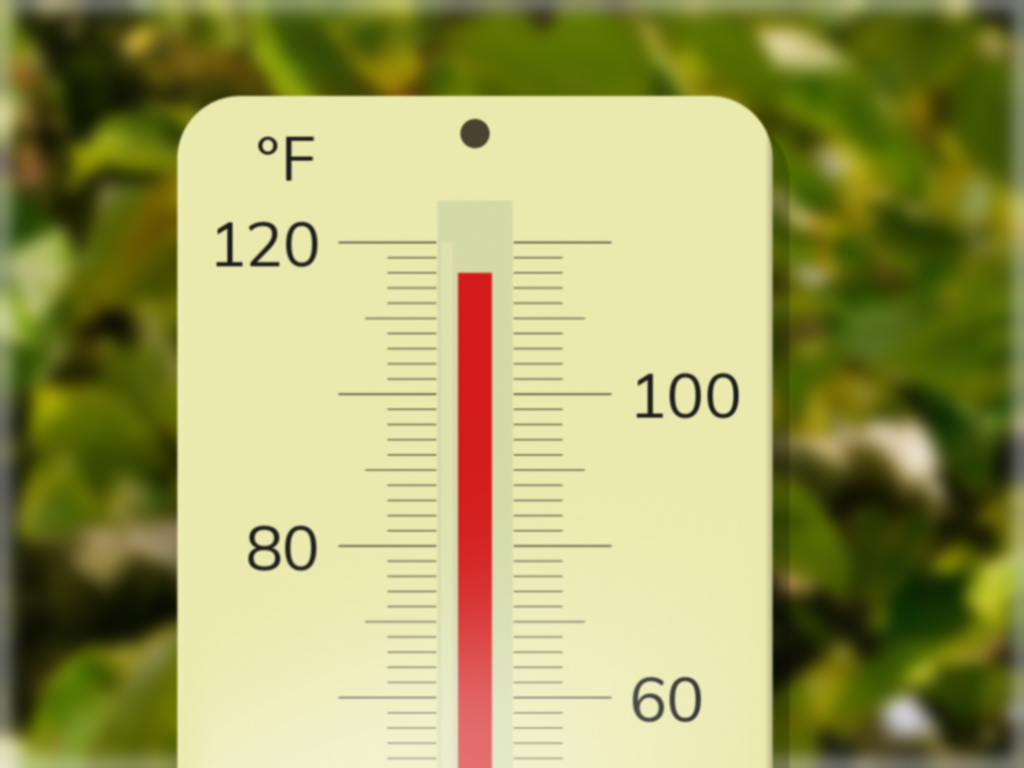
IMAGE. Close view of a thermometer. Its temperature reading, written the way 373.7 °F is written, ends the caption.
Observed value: 116 °F
